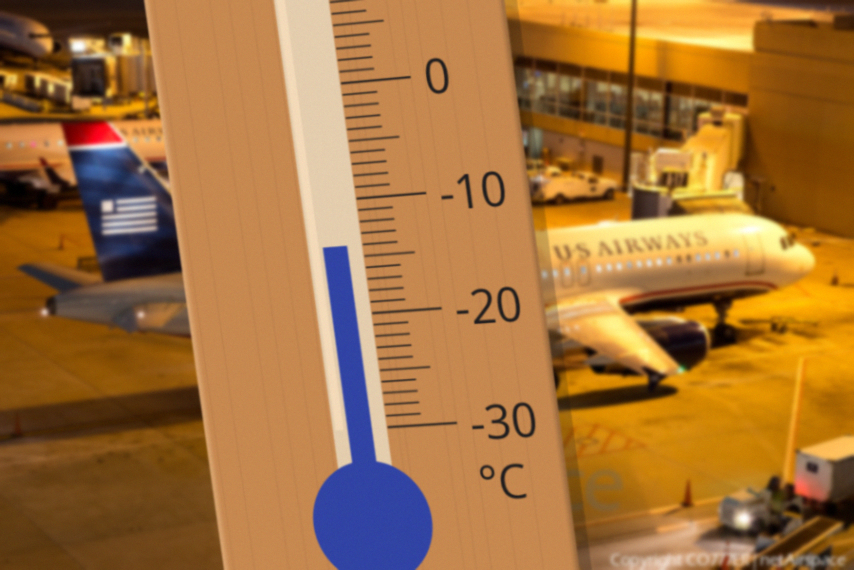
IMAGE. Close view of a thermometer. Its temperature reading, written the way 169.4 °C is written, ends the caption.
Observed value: -14 °C
